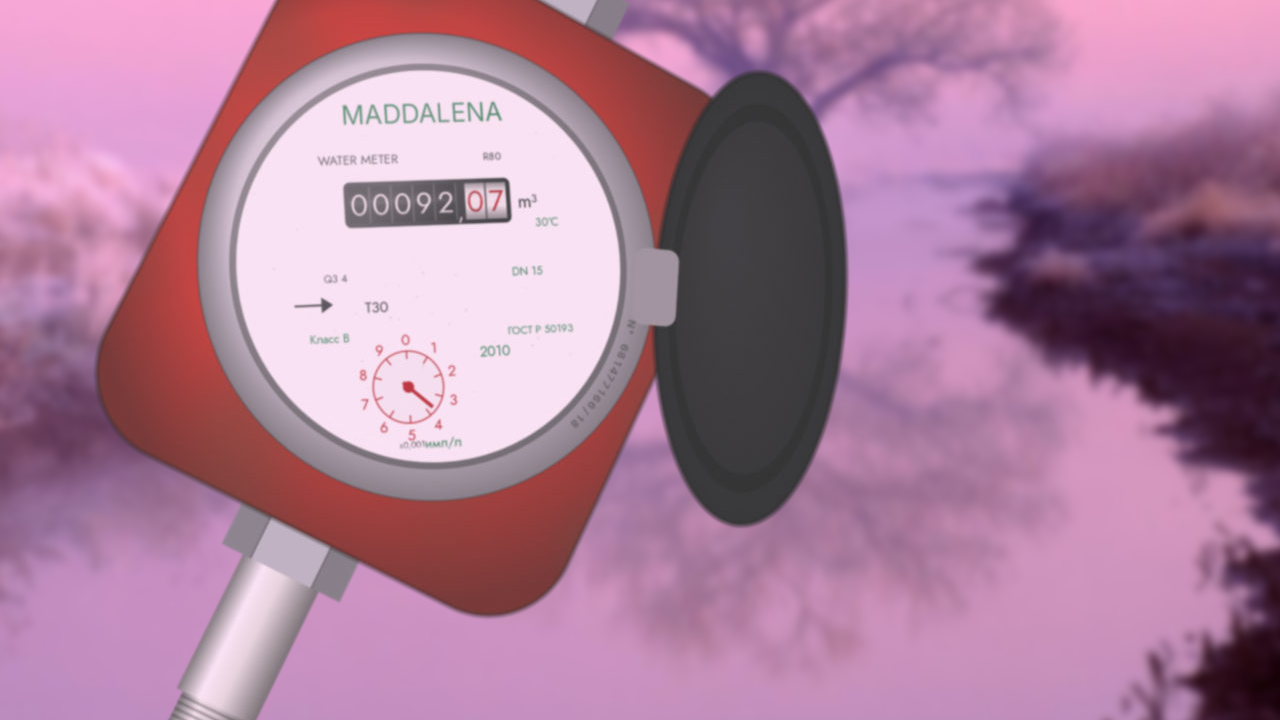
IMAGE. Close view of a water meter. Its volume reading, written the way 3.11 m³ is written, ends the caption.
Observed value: 92.073 m³
